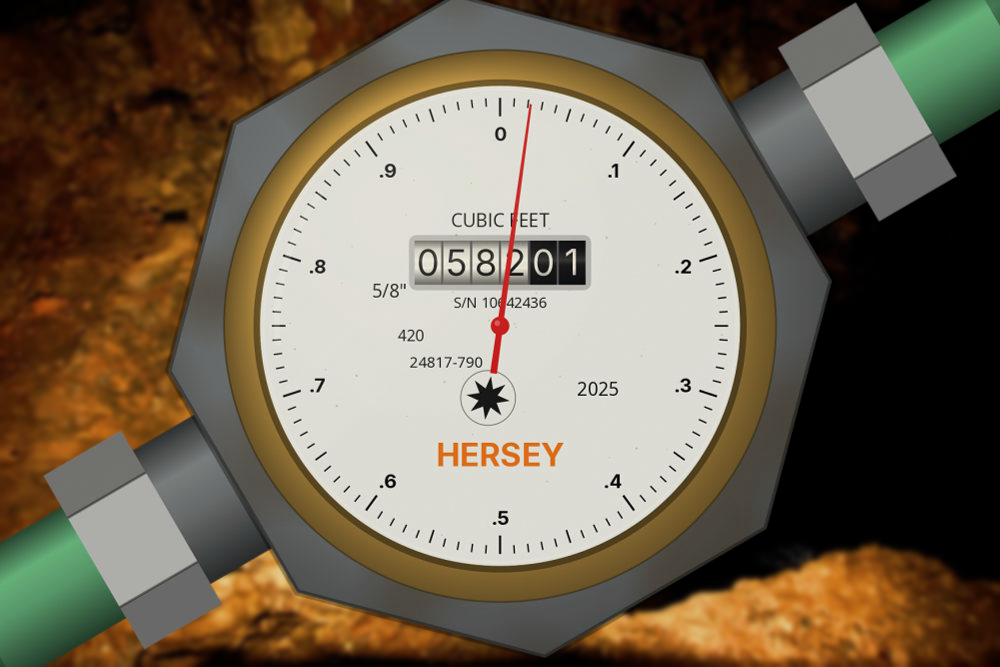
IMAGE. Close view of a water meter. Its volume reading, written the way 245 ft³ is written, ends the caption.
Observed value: 58201.02 ft³
